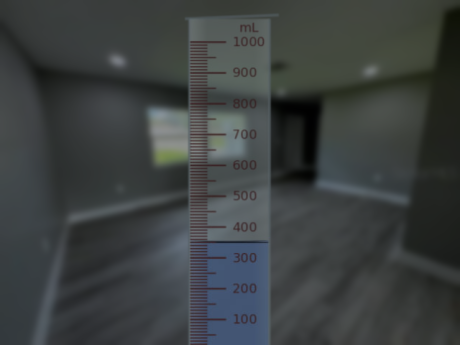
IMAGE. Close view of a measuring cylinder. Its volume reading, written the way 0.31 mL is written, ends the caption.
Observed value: 350 mL
